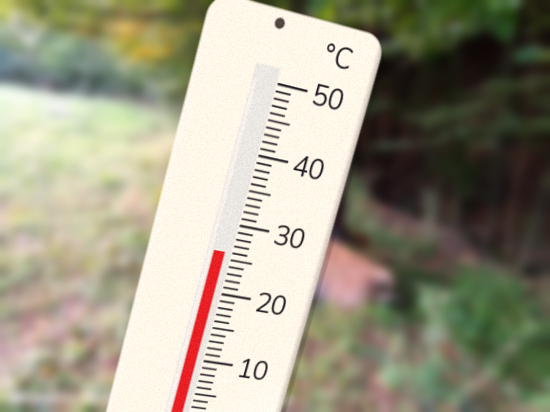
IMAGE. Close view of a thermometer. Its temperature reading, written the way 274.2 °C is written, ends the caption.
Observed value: 26 °C
